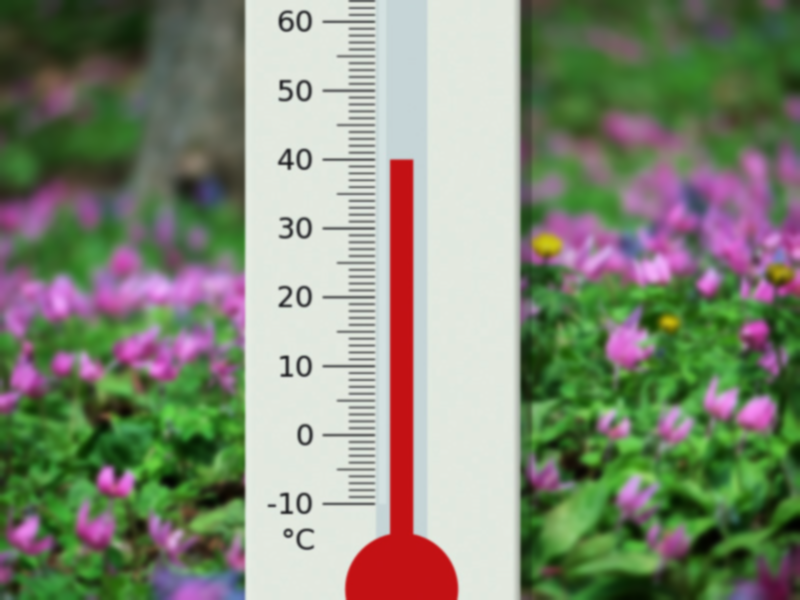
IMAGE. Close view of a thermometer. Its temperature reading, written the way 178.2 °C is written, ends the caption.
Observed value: 40 °C
